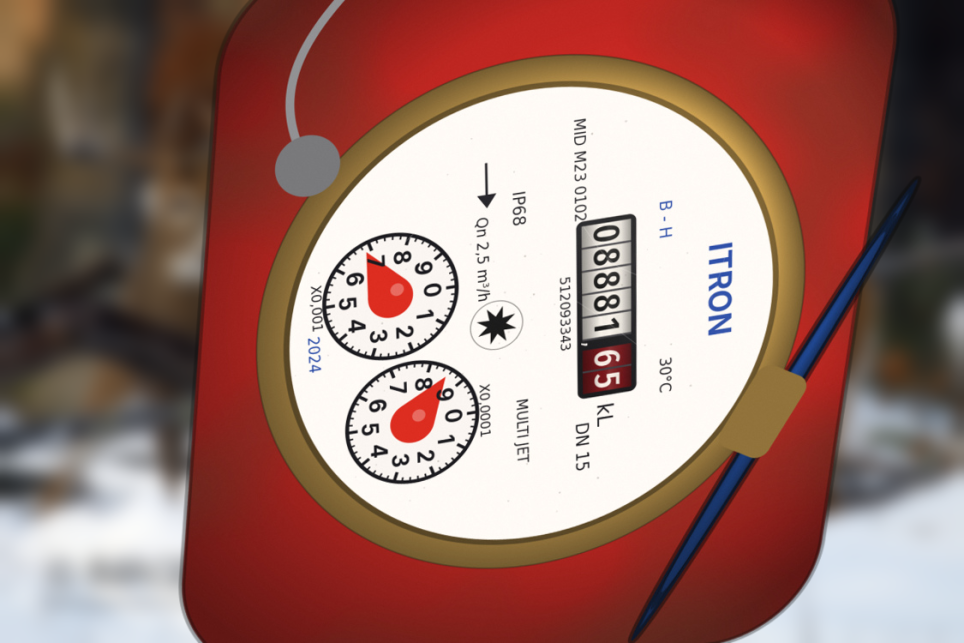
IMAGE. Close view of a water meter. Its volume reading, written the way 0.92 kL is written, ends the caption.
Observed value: 8881.6568 kL
